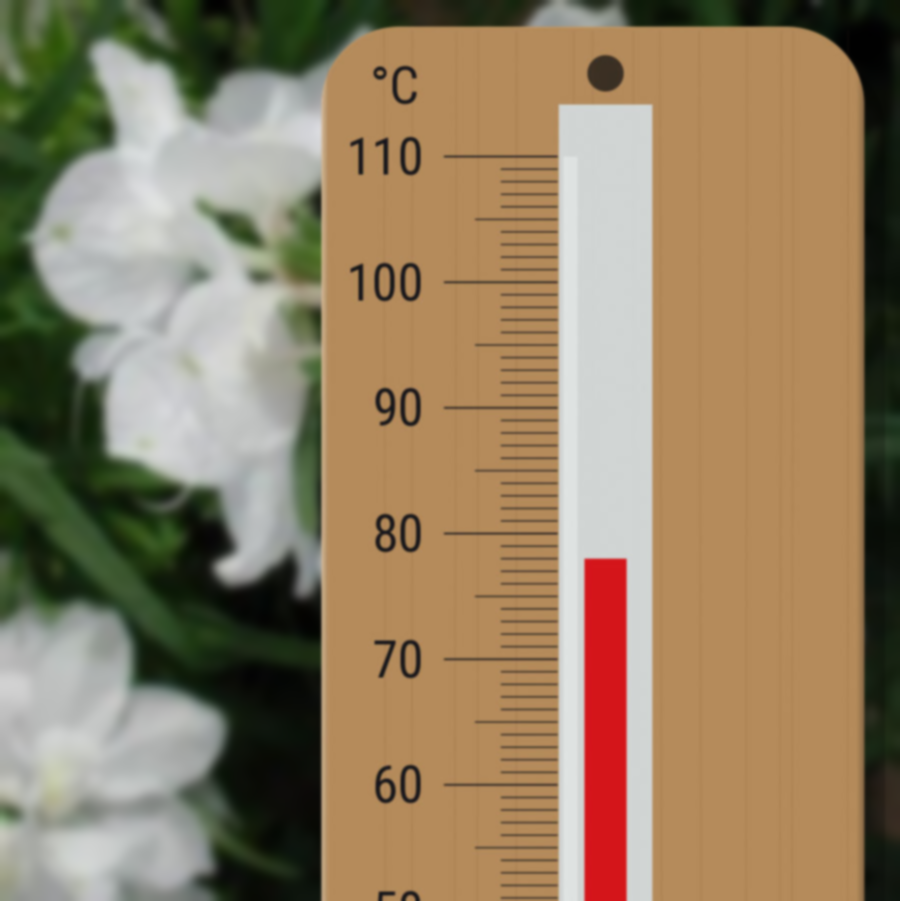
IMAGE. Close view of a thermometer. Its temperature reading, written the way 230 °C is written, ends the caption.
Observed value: 78 °C
